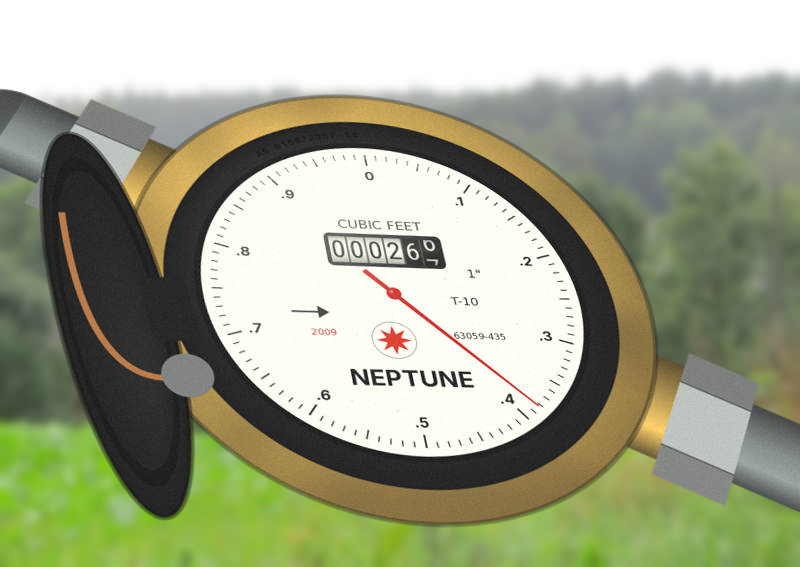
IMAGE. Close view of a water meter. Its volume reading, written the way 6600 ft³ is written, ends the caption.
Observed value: 266.38 ft³
